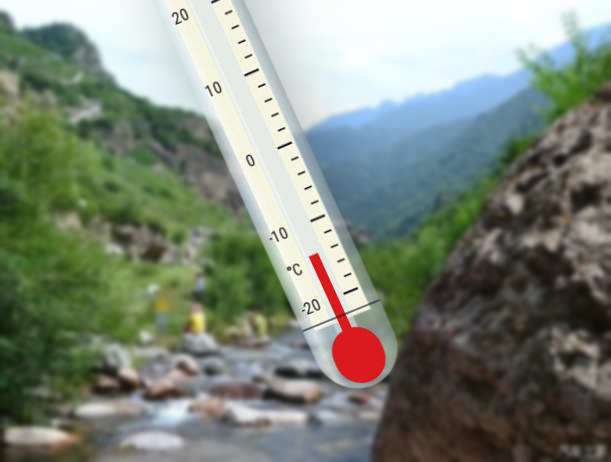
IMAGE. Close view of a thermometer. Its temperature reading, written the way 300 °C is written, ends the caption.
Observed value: -14 °C
